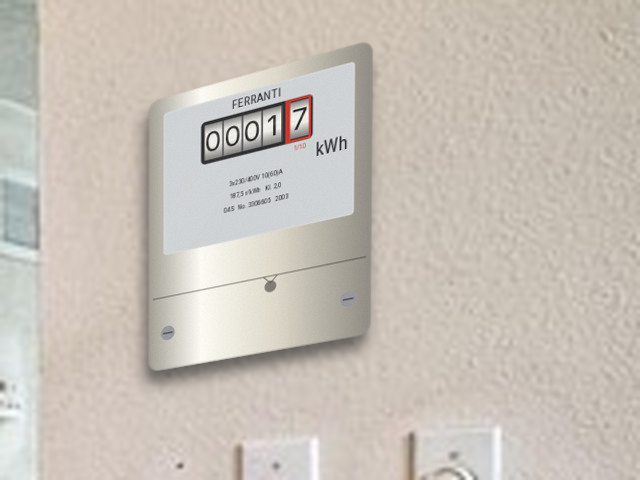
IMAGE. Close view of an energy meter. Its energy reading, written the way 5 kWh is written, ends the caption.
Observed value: 1.7 kWh
